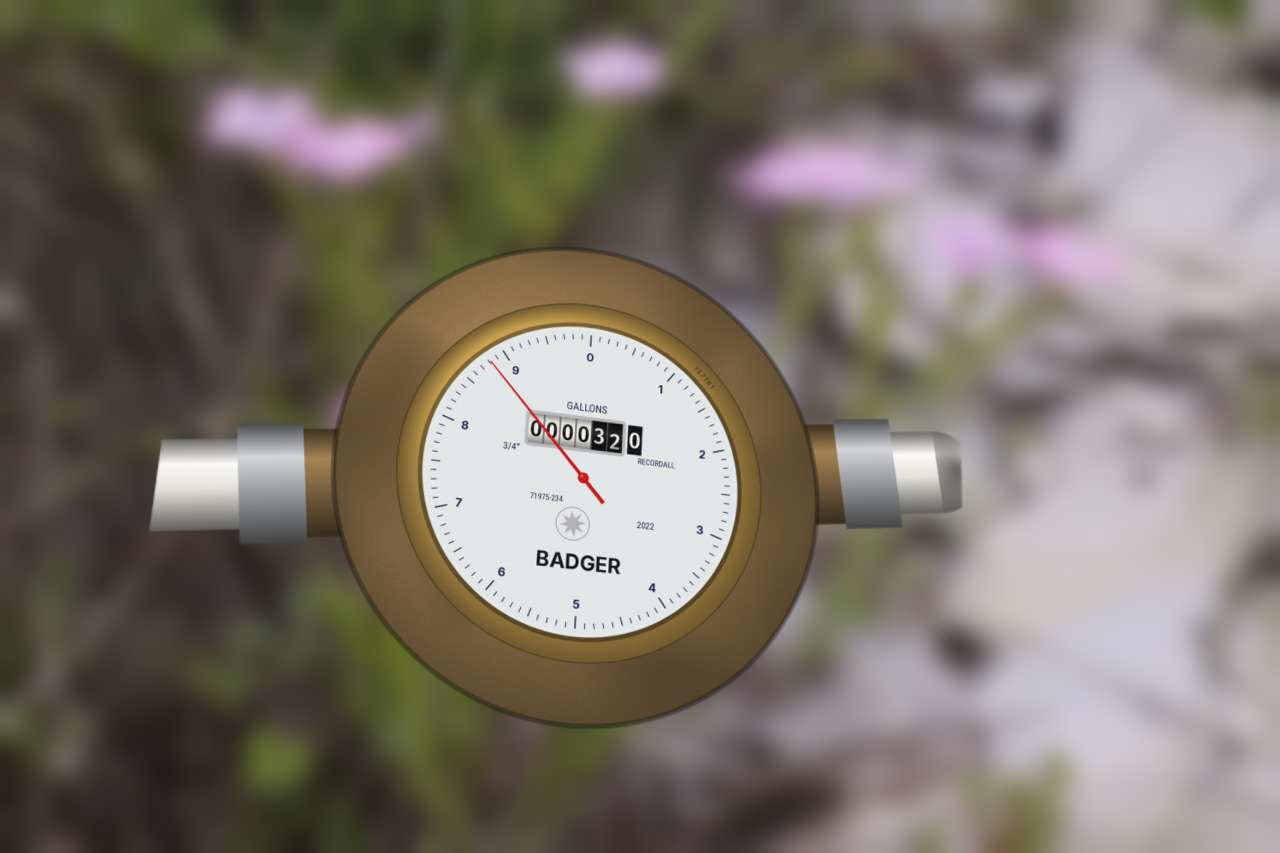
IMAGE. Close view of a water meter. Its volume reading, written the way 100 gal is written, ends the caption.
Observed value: 318.8 gal
